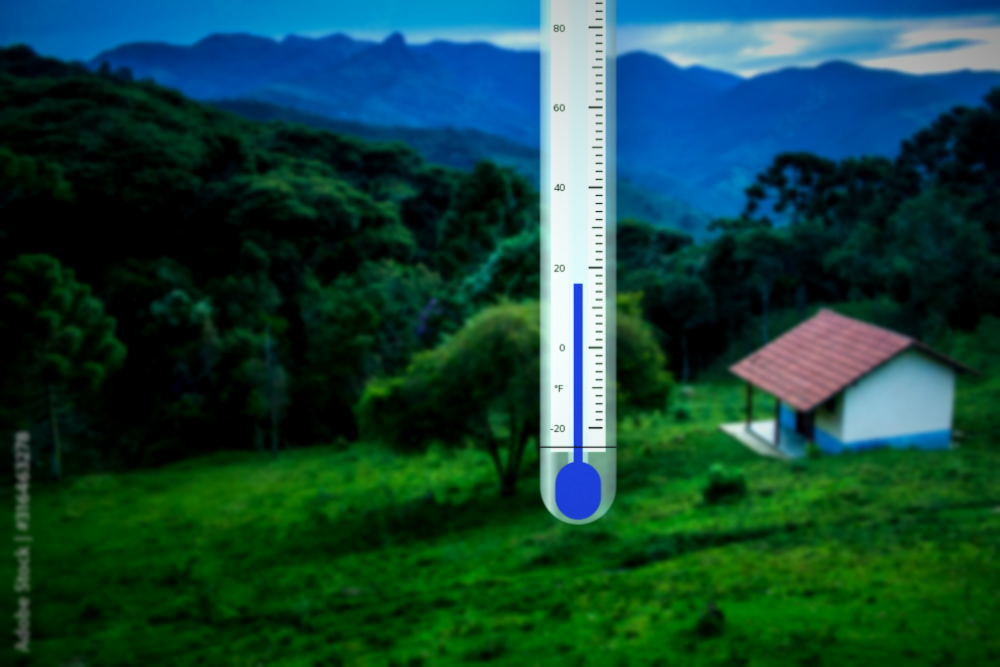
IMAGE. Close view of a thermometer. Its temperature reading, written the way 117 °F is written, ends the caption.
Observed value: 16 °F
